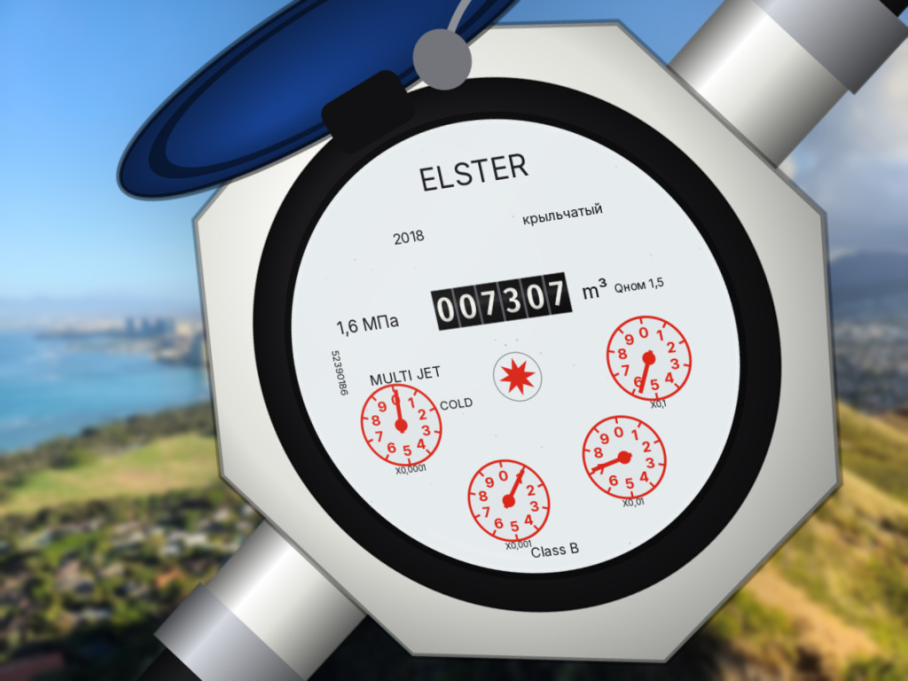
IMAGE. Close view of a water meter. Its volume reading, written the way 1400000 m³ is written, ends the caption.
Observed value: 7307.5710 m³
